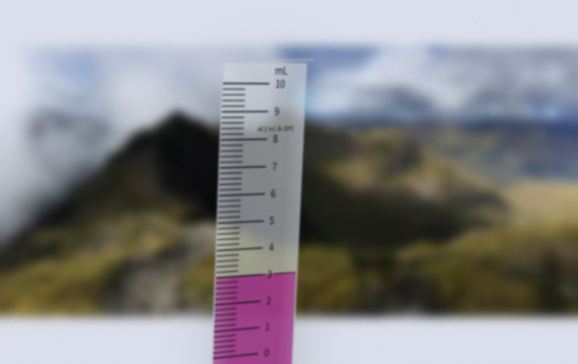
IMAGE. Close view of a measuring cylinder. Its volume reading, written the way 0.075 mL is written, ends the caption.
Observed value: 3 mL
